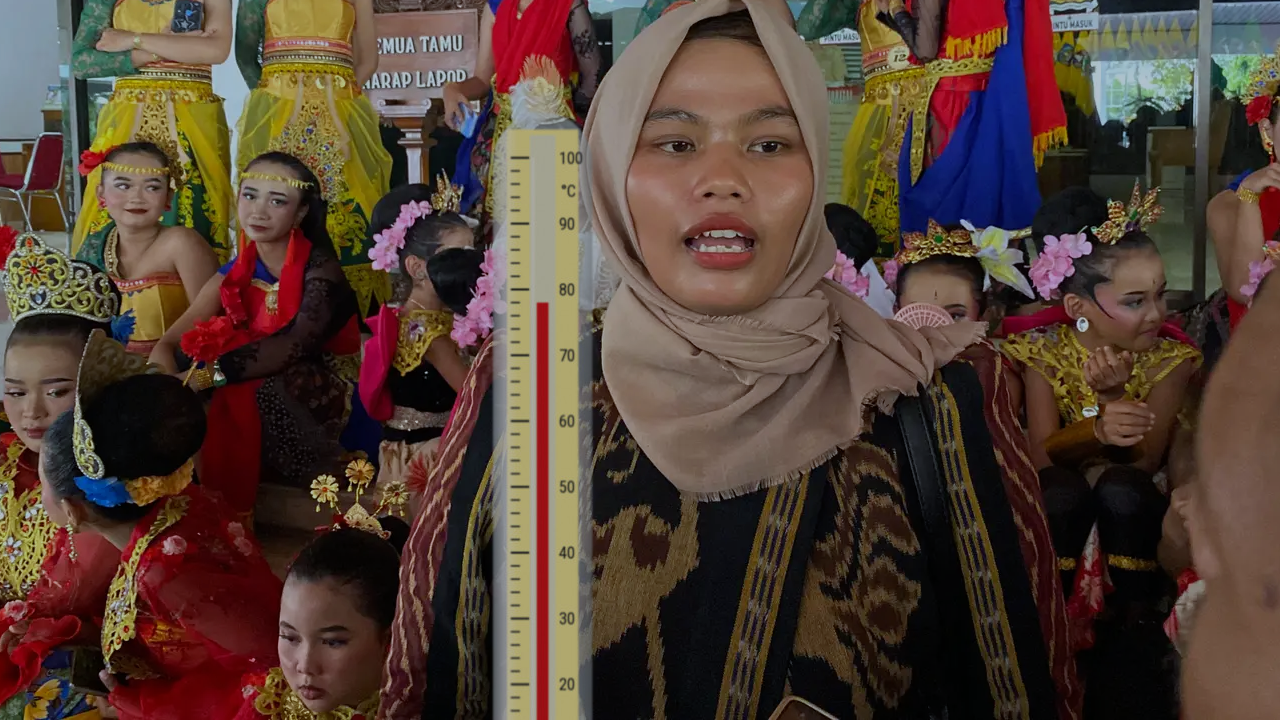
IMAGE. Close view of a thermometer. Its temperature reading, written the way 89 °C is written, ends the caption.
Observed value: 78 °C
